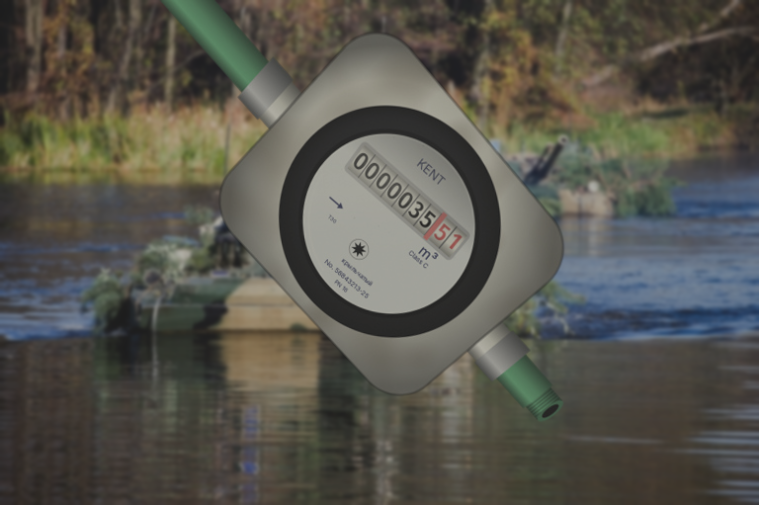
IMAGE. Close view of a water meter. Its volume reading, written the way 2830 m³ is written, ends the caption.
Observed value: 35.51 m³
